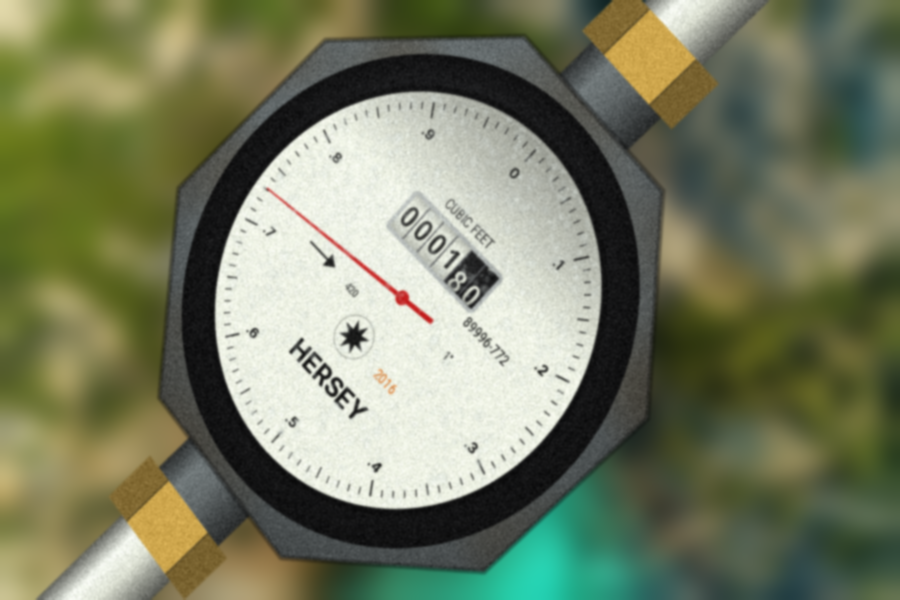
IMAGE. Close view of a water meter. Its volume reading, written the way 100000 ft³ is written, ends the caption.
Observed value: 179.73 ft³
